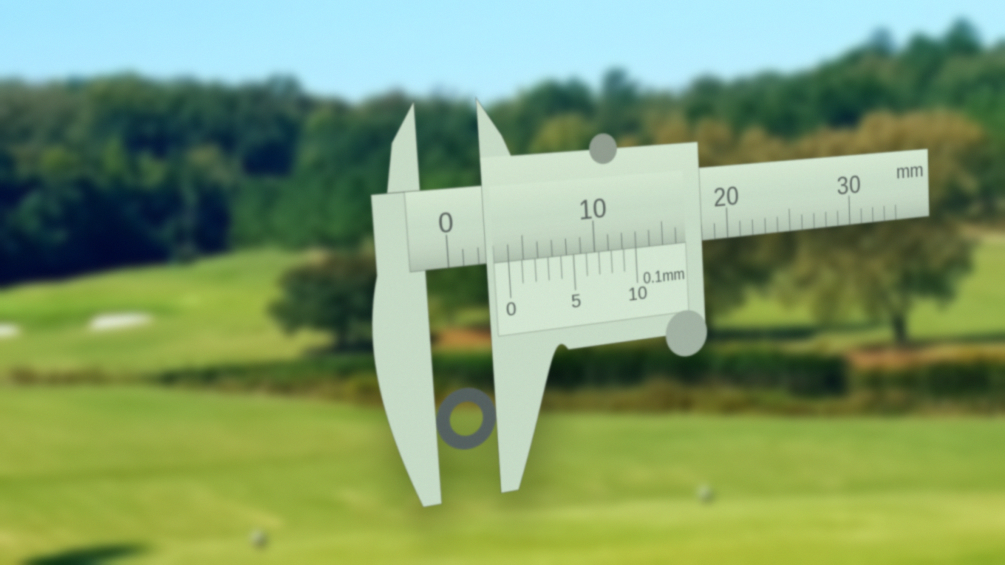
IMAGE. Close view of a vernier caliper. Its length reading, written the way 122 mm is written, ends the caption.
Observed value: 4.0 mm
